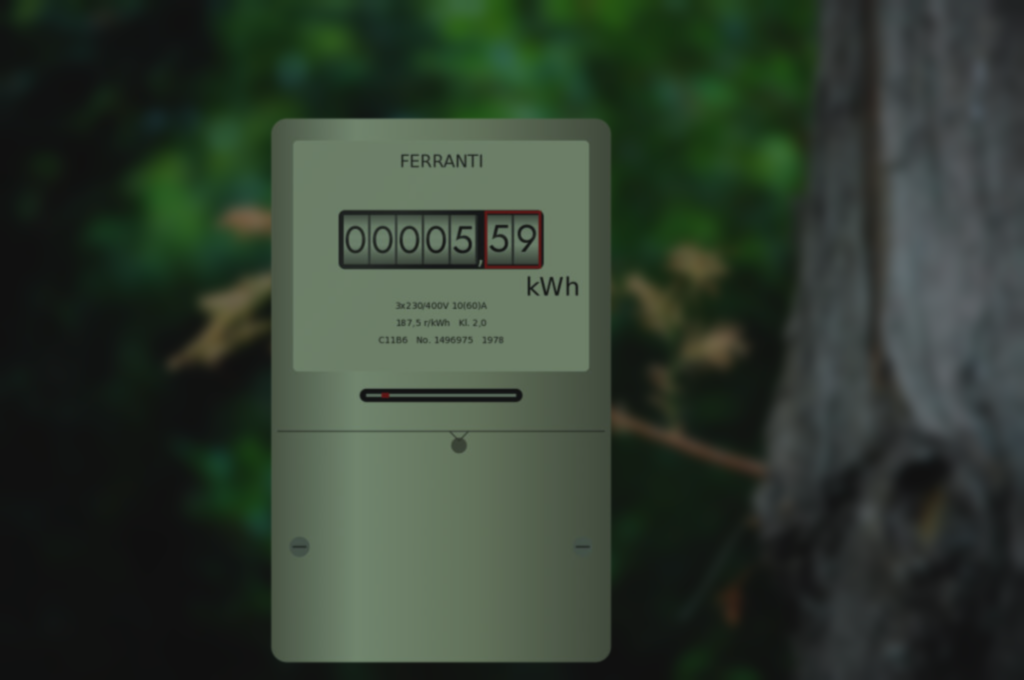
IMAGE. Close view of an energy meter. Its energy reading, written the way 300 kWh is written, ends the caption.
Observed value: 5.59 kWh
